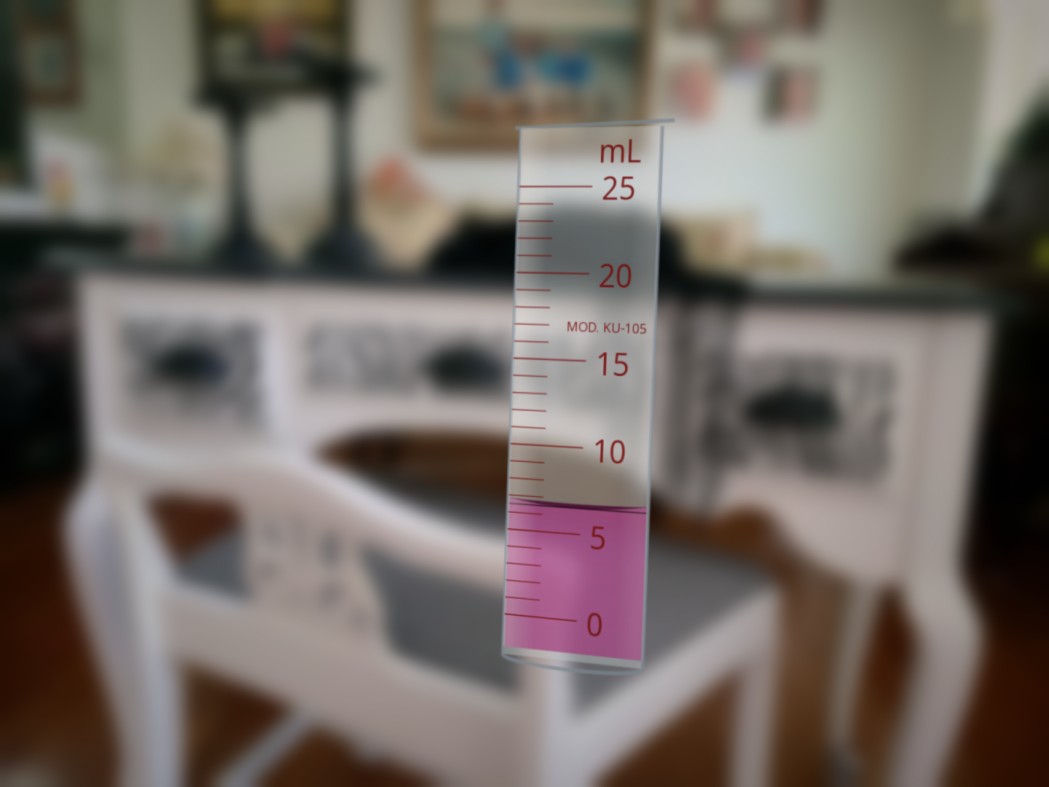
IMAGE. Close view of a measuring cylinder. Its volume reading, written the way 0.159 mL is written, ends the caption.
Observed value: 6.5 mL
